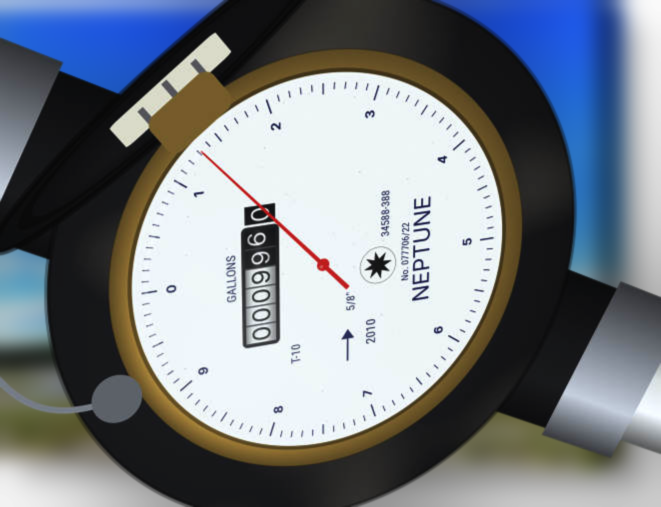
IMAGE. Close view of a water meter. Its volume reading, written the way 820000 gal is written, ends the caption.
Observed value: 9961.3 gal
